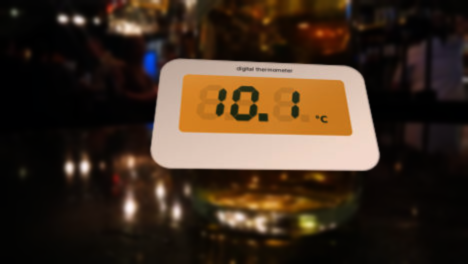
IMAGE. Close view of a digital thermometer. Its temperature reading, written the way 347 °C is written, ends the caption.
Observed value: 10.1 °C
